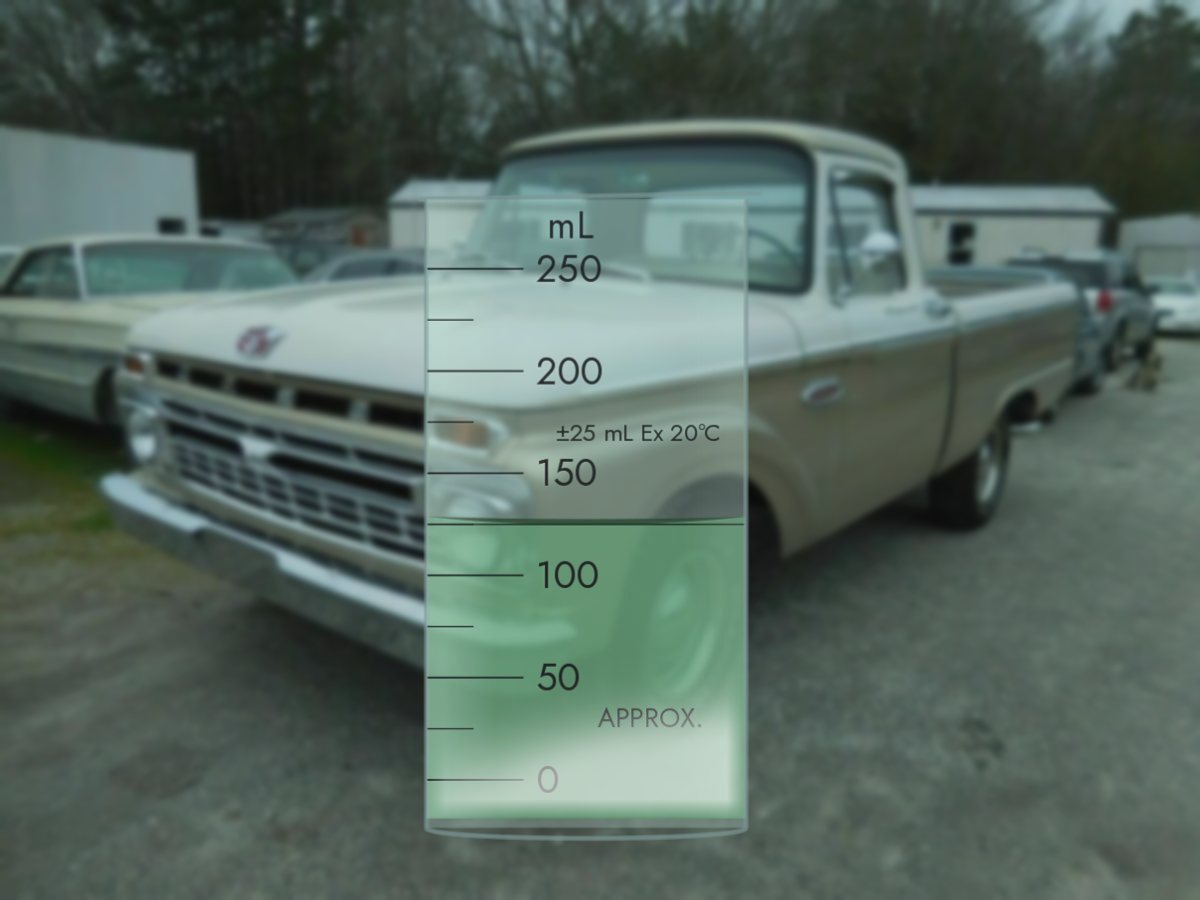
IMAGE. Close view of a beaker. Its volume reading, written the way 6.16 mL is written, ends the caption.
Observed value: 125 mL
